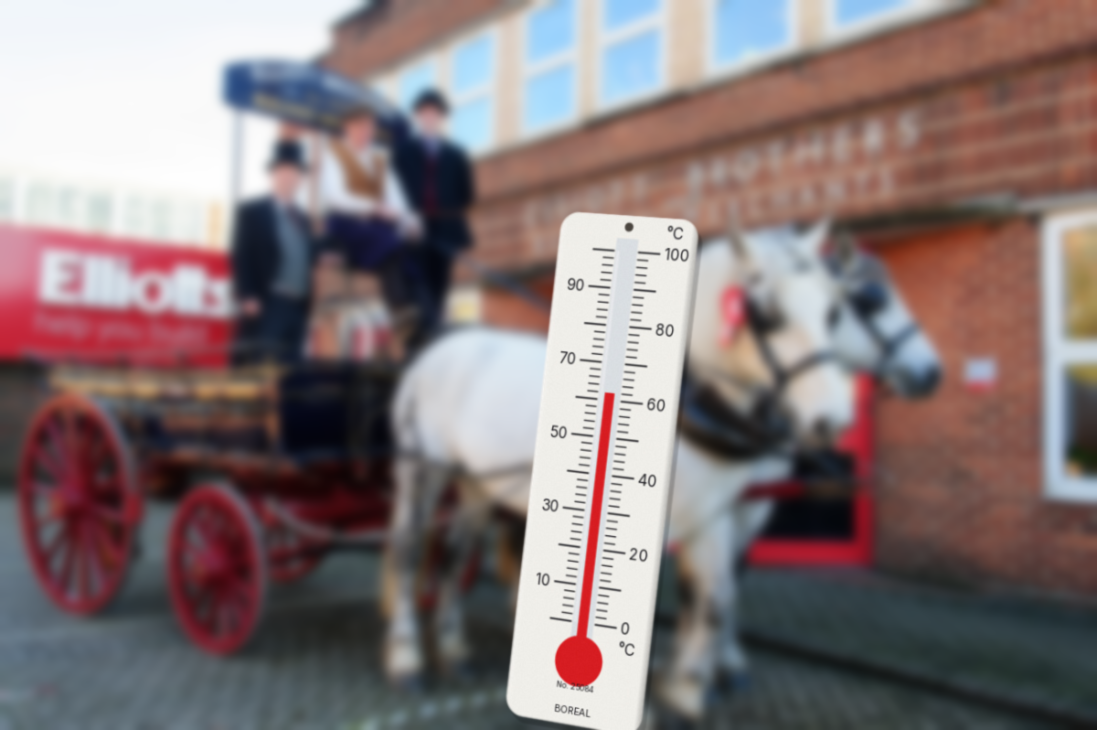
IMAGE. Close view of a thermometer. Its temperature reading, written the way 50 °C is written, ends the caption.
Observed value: 62 °C
